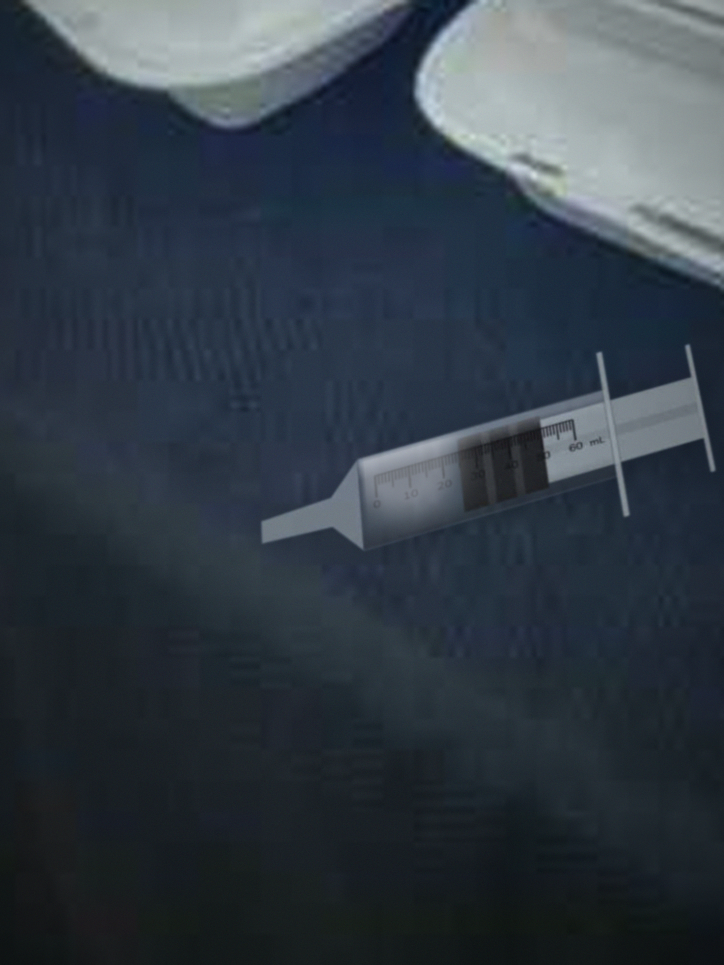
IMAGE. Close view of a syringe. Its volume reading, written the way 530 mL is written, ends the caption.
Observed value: 25 mL
